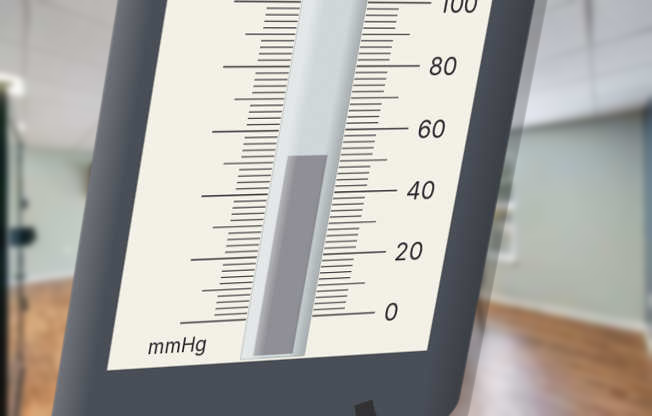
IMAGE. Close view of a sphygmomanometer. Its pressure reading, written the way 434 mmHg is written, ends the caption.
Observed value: 52 mmHg
